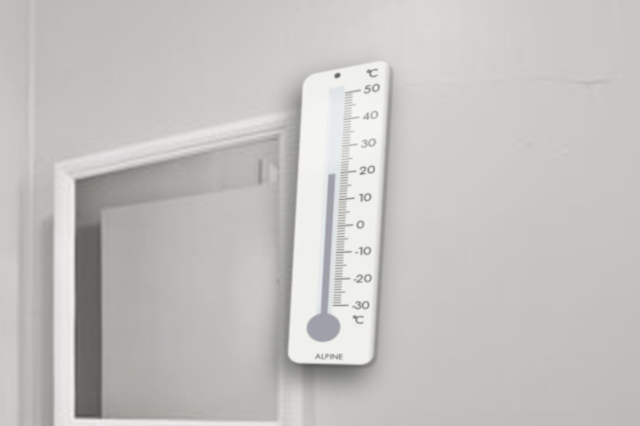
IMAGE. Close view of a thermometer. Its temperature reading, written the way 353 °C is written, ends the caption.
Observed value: 20 °C
